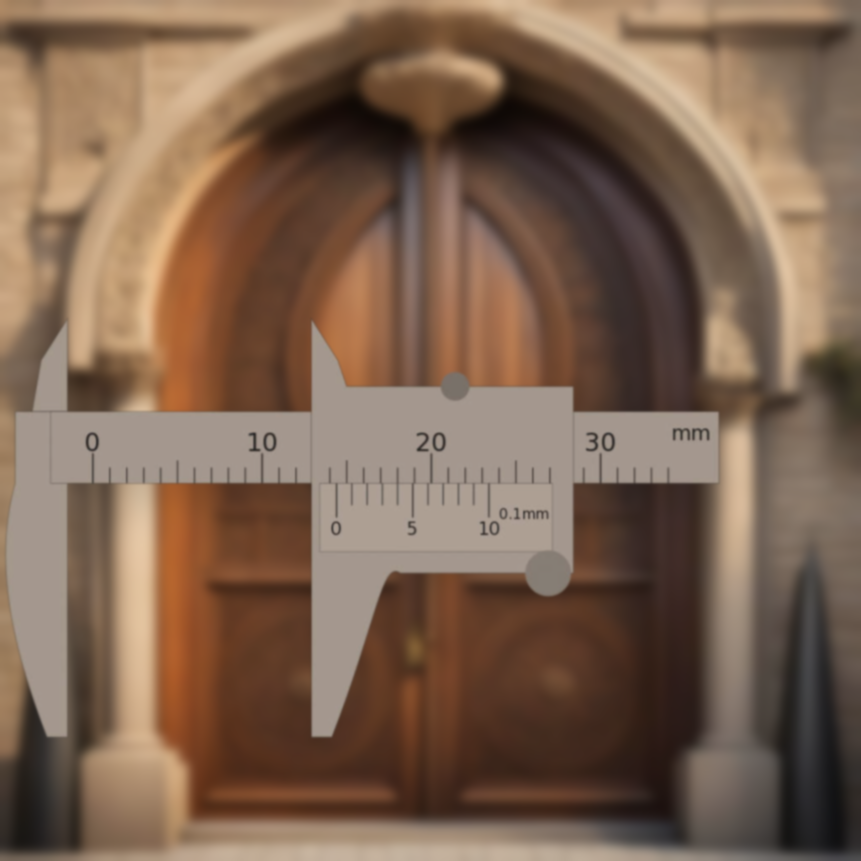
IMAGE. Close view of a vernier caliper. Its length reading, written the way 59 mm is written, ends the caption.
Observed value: 14.4 mm
